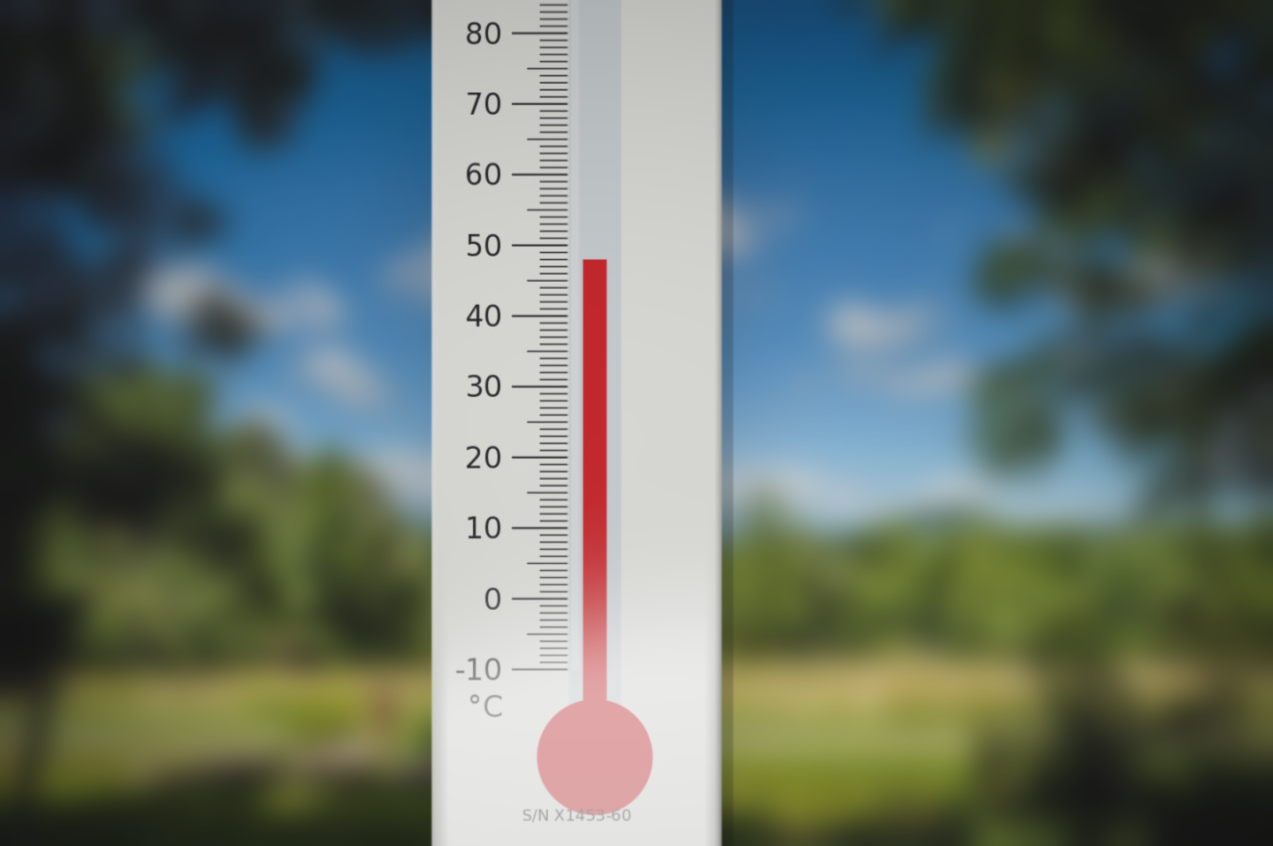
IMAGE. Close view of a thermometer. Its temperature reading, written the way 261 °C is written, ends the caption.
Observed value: 48 °C
